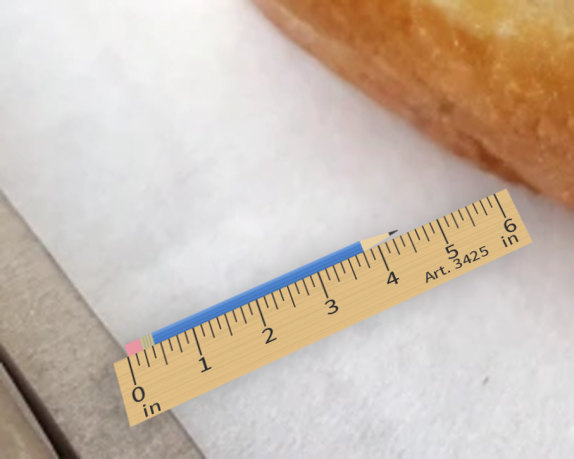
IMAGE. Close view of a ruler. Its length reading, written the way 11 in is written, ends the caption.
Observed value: 4.375 in
